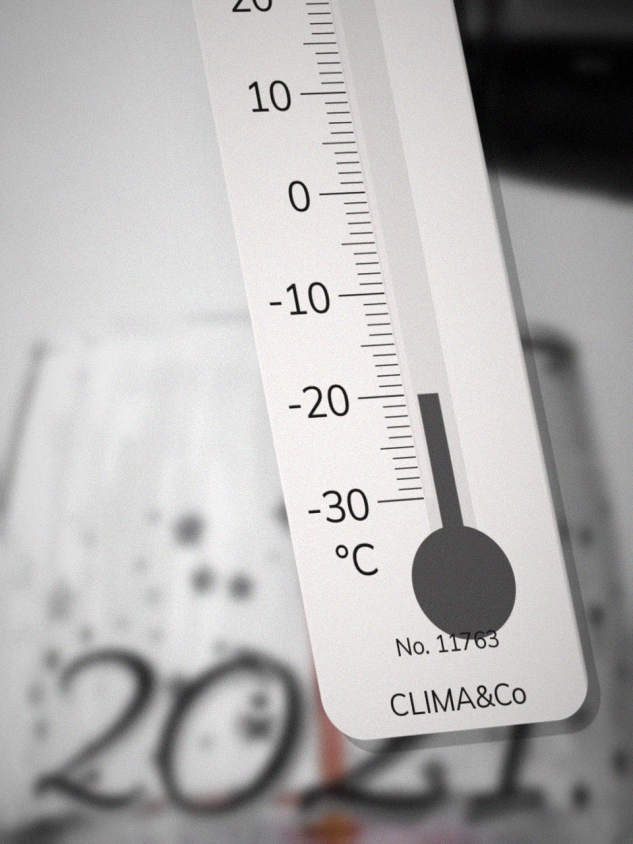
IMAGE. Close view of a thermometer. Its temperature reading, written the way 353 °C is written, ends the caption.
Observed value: -20 °C
